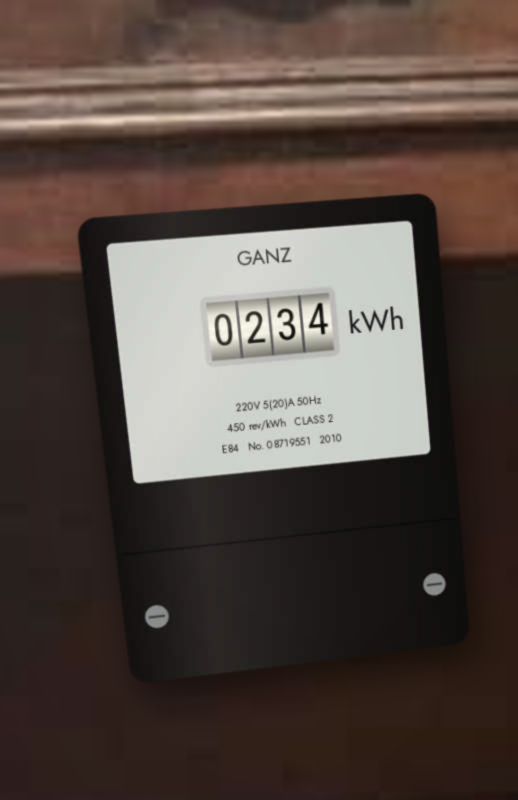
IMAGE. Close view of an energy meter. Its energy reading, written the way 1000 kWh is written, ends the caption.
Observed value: 234 kWh
